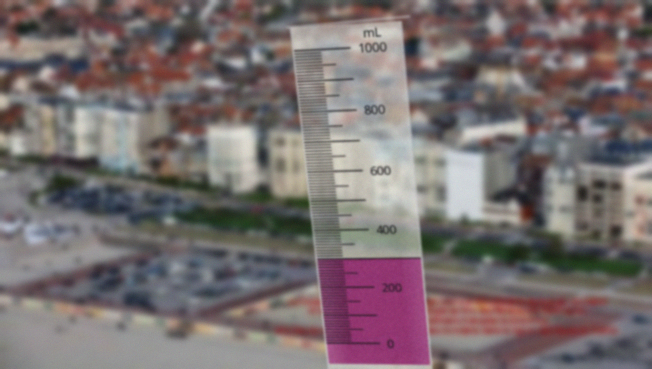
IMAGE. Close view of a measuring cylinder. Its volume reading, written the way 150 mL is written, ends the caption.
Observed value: 300 mL
